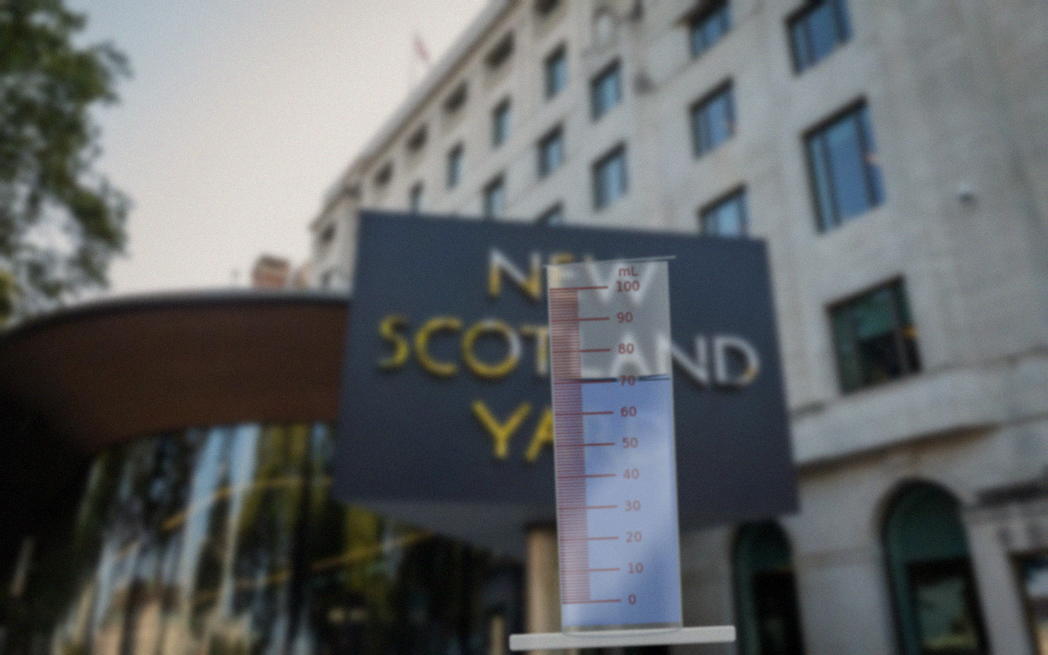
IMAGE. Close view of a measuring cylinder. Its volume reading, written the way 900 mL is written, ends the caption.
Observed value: 70 mL
